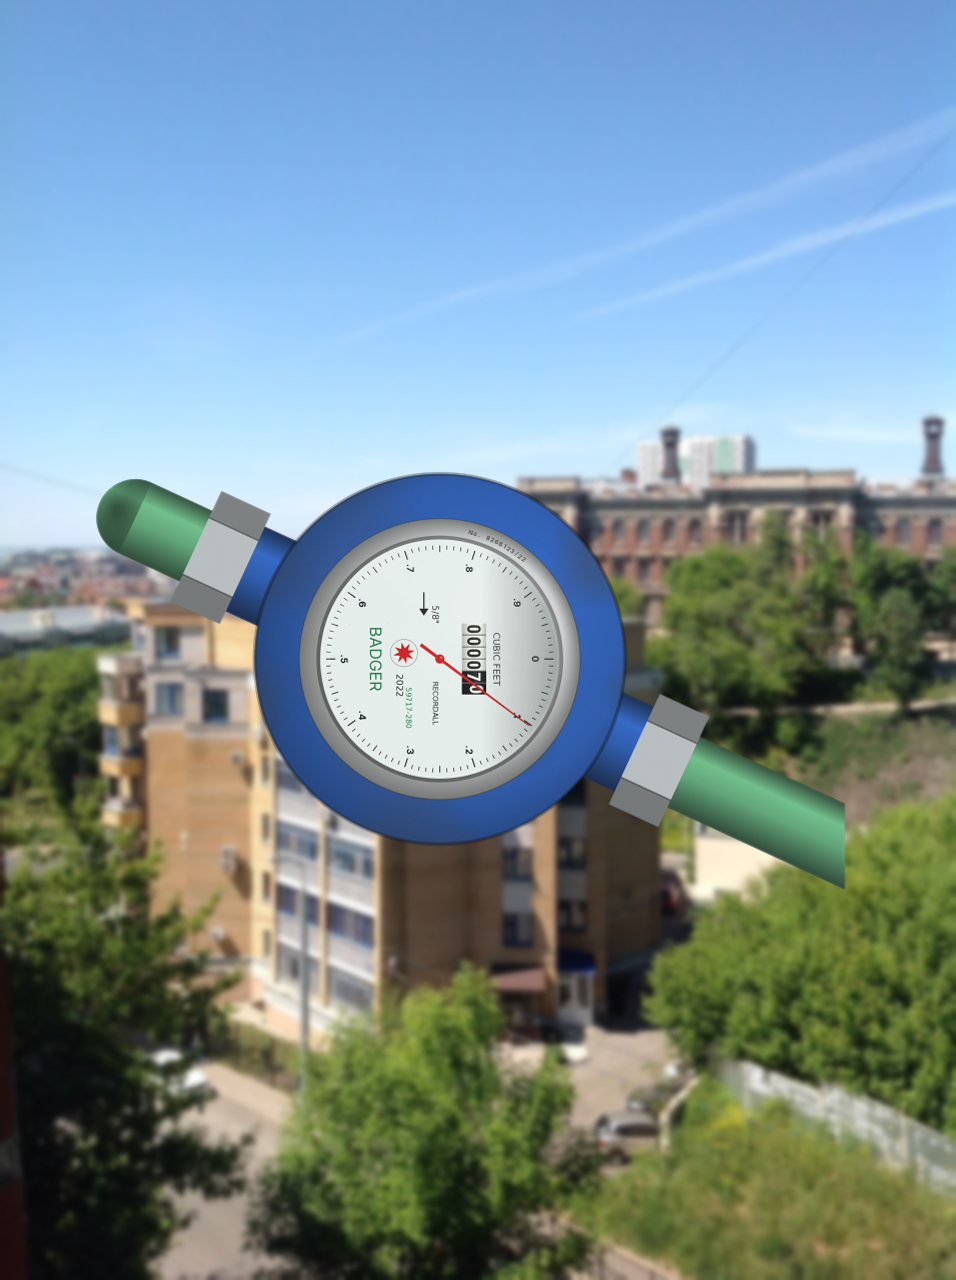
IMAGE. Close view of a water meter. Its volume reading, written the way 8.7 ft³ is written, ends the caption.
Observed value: 70.10 ft³
